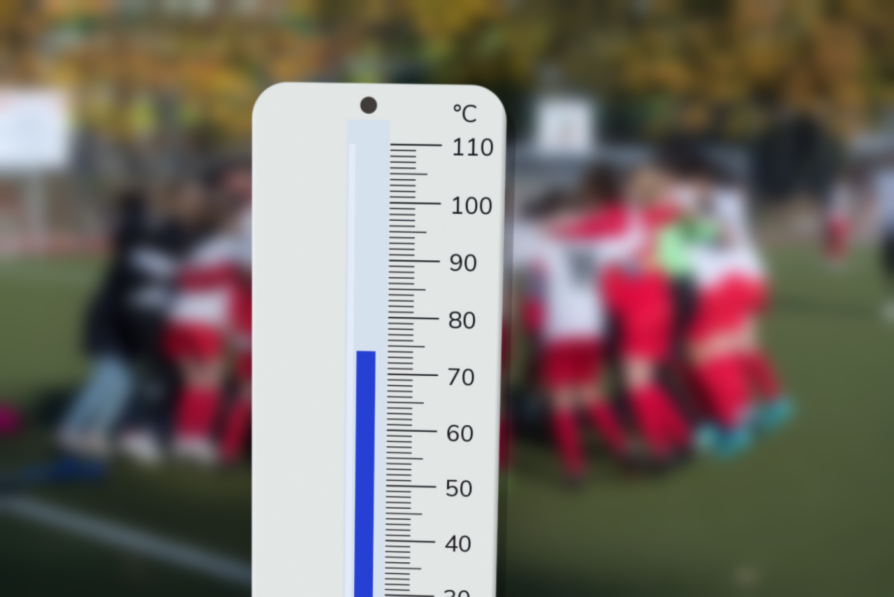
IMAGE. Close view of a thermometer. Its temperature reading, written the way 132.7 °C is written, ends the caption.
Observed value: 74 °C
